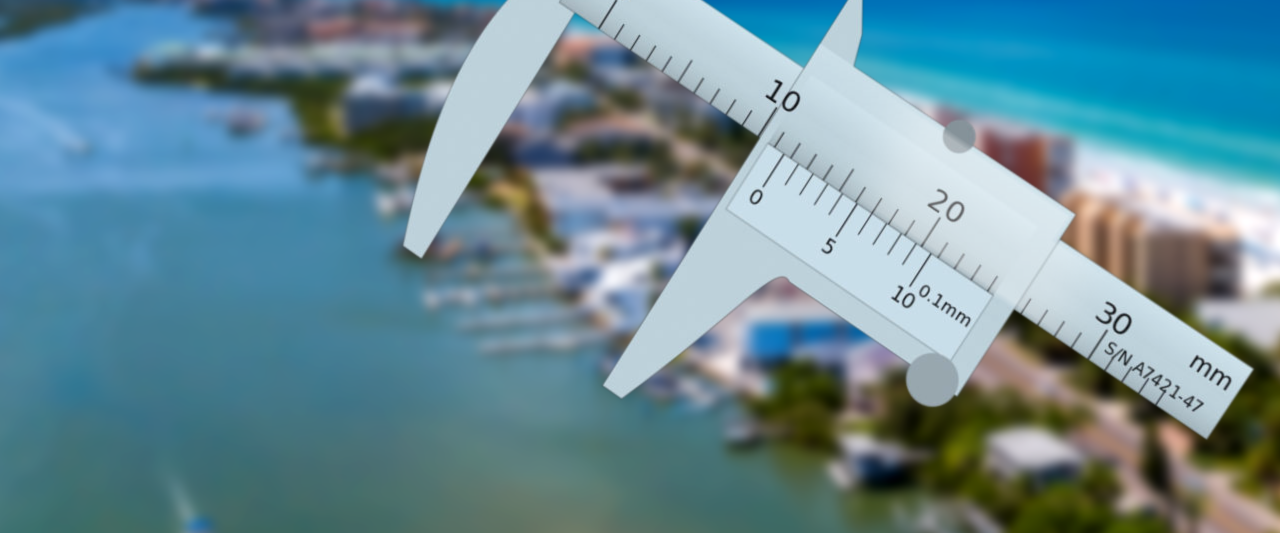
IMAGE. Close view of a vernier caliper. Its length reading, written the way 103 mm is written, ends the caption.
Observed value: 11.6 mm
